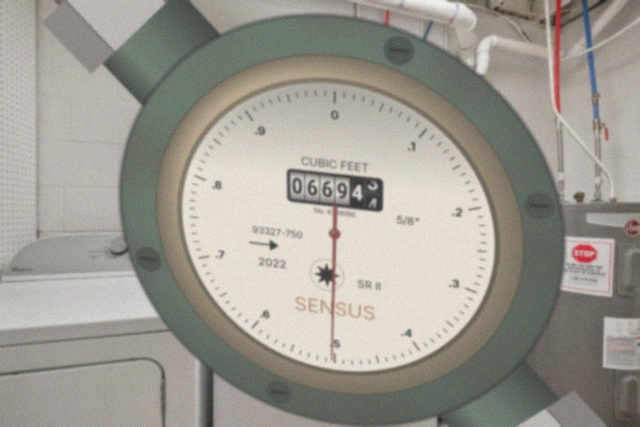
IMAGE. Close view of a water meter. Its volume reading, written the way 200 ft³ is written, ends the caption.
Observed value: 66943.50 ft³
